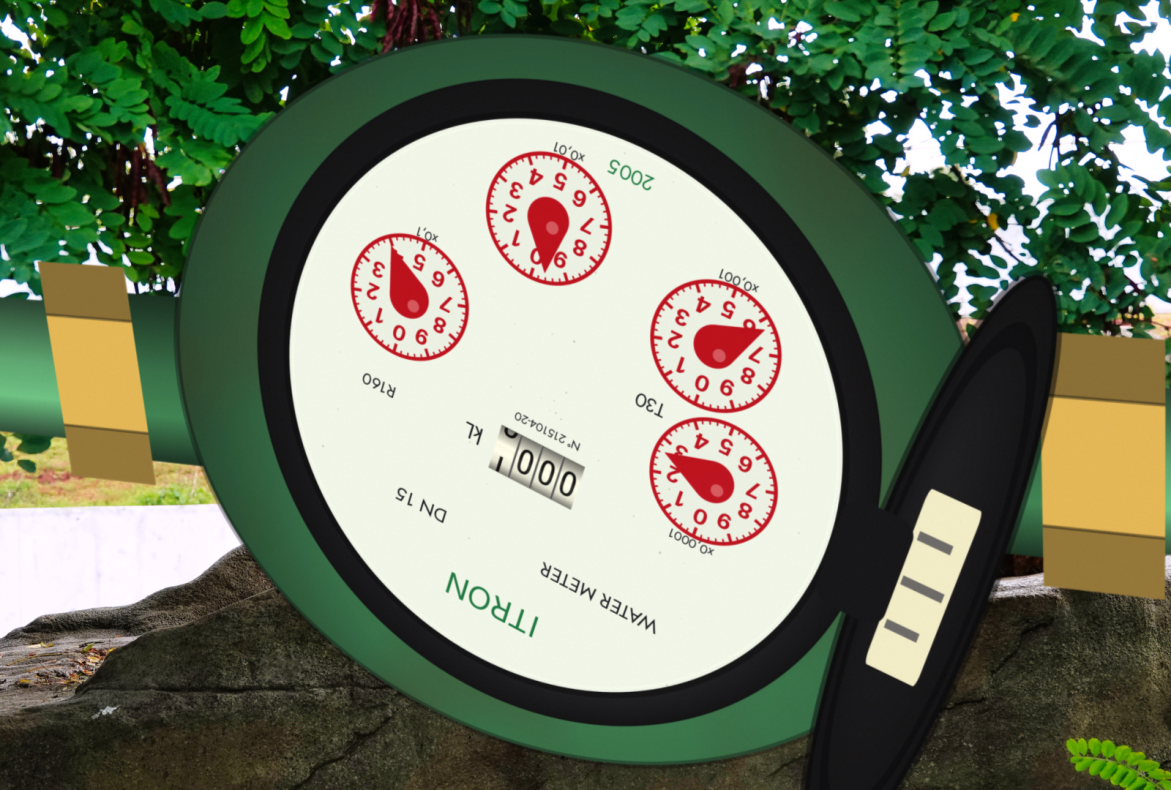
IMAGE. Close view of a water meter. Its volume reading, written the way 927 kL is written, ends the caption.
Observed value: 1.3962 kL
